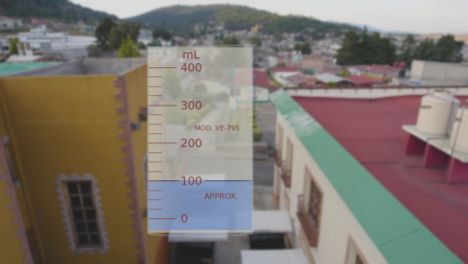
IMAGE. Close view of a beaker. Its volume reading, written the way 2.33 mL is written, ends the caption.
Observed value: 100 mL
